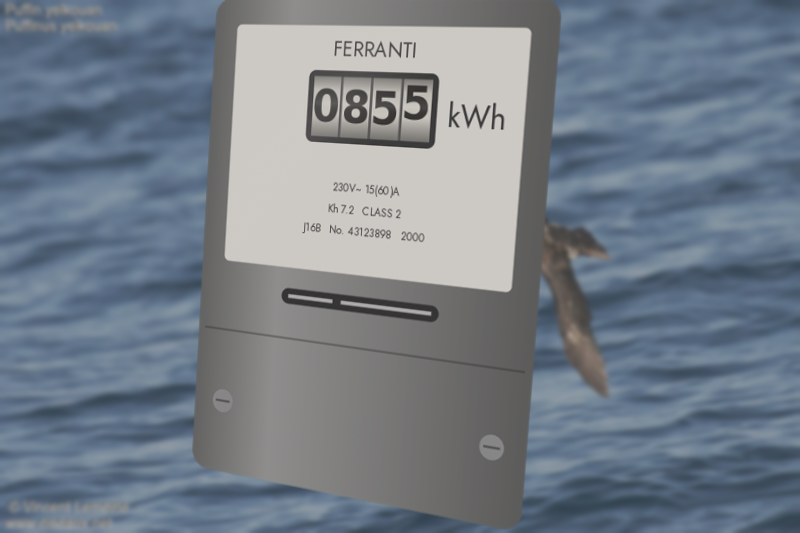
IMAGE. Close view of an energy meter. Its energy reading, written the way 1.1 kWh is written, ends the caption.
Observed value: 855 kWh
